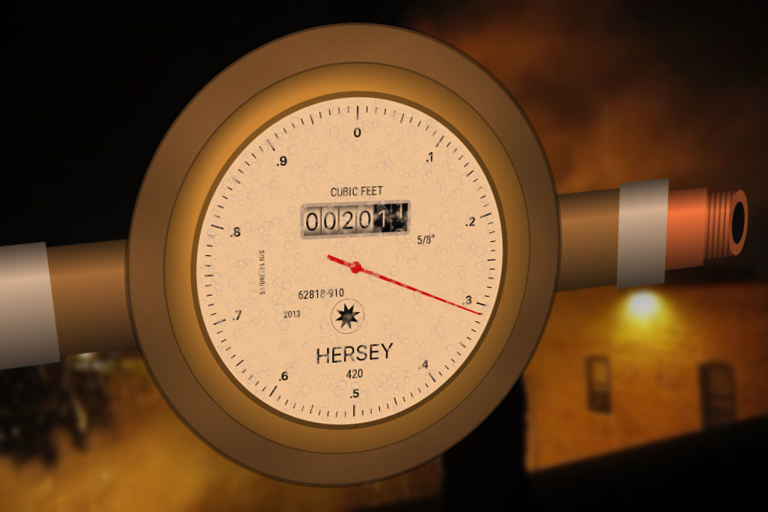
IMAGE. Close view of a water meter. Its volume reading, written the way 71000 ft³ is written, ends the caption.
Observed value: 2011.31 ft³
